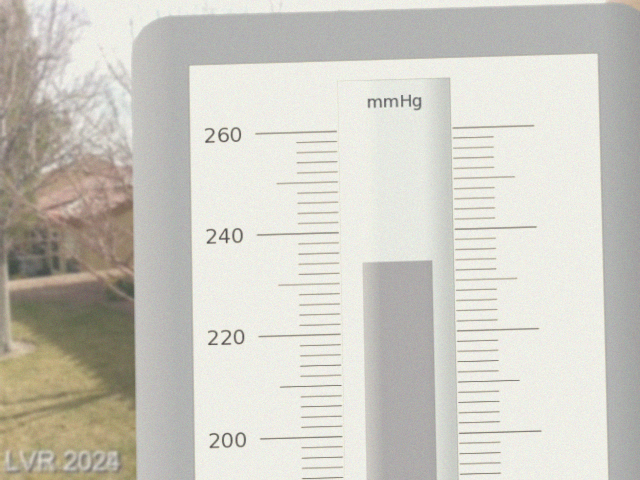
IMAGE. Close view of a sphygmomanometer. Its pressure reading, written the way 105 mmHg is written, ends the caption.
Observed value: 234 mmHg
